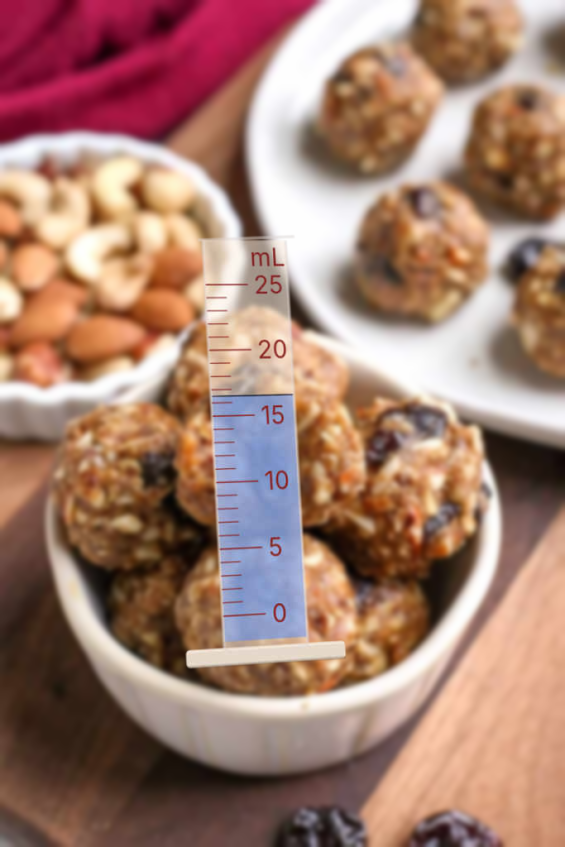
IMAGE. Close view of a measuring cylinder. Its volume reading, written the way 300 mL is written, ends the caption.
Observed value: 16.5 mL
